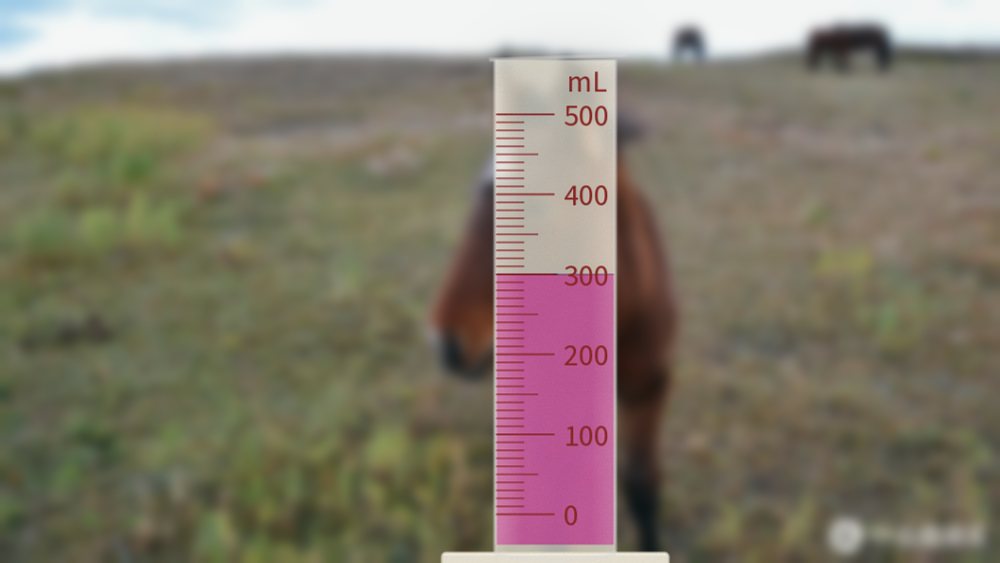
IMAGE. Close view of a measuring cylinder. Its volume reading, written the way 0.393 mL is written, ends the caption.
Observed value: 300 mL
